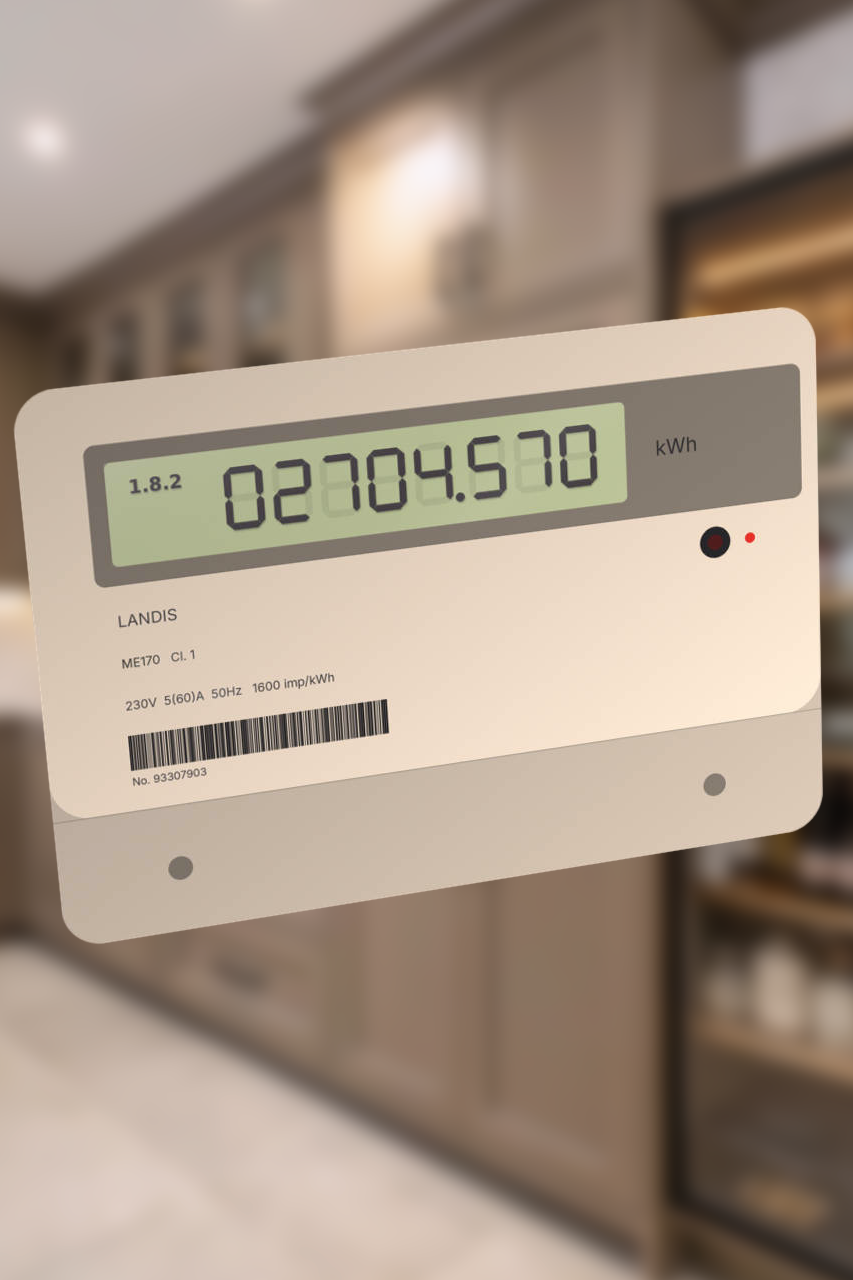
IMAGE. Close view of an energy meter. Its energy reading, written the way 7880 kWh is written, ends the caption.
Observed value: 2704.570 kWh
